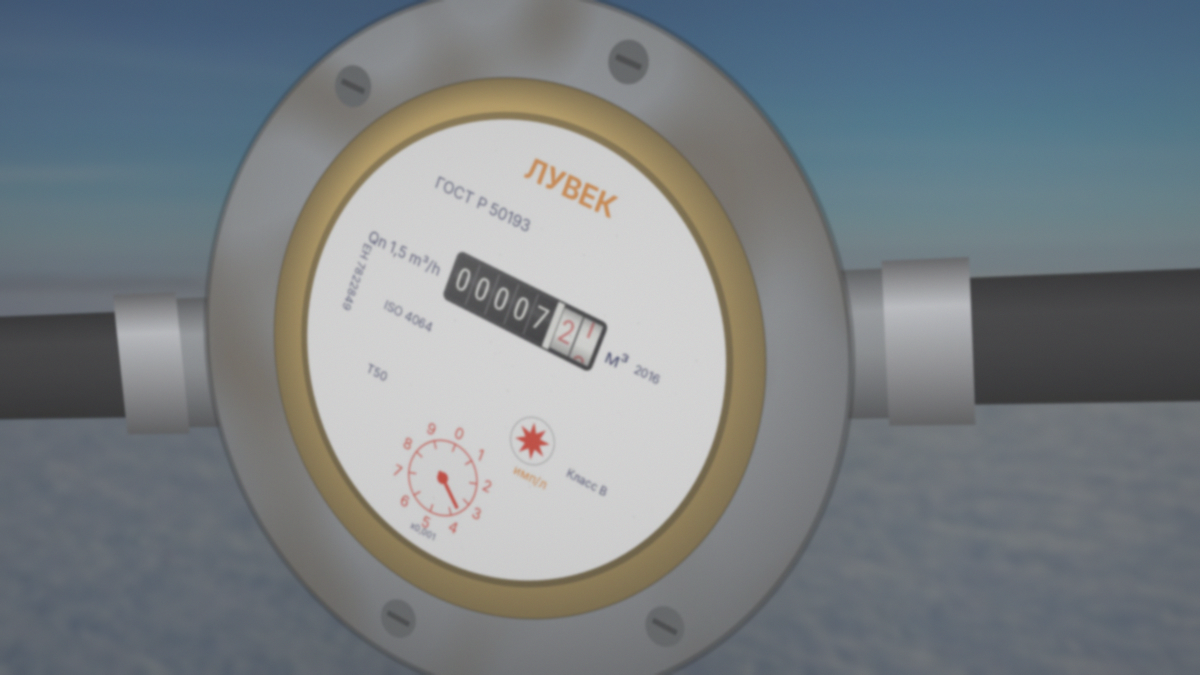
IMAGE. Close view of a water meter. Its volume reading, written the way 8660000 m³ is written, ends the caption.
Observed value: 7.213 m³
